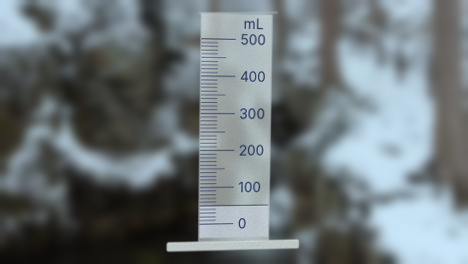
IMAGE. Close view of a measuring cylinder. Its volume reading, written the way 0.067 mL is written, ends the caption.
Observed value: 50 mL
